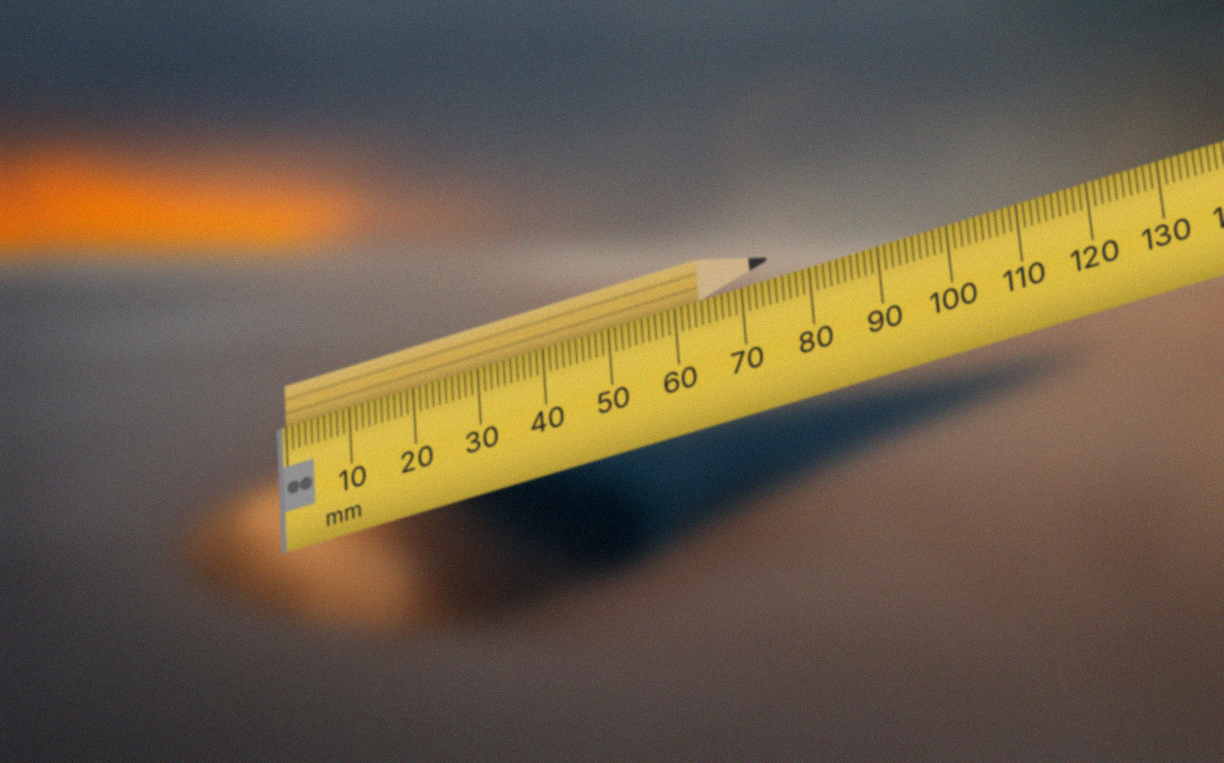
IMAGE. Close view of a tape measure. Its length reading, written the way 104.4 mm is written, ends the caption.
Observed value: 74 mm
